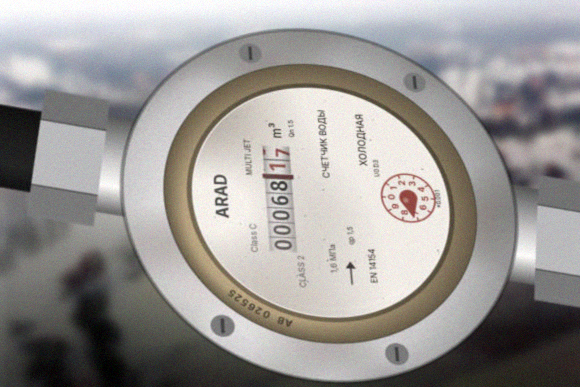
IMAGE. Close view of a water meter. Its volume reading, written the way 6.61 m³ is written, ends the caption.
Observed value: 68.167 m³
